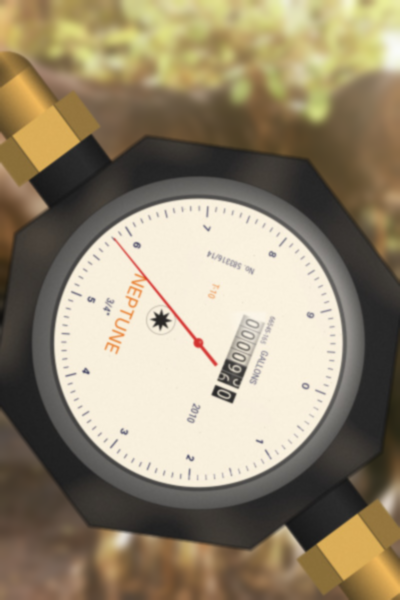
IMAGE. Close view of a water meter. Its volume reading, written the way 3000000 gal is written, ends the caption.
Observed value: 955.8 gal
